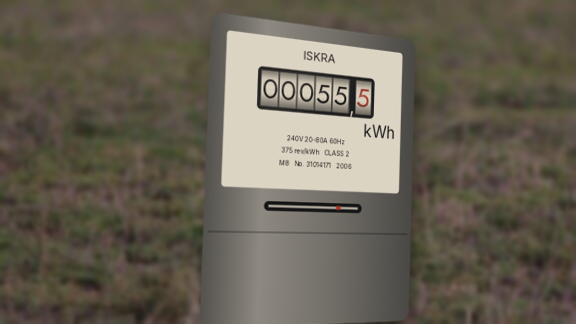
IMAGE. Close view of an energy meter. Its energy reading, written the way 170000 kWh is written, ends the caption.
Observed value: 55.5 kWh
